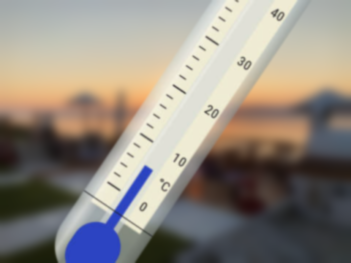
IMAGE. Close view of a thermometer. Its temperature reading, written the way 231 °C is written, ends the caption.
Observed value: 6 °C
